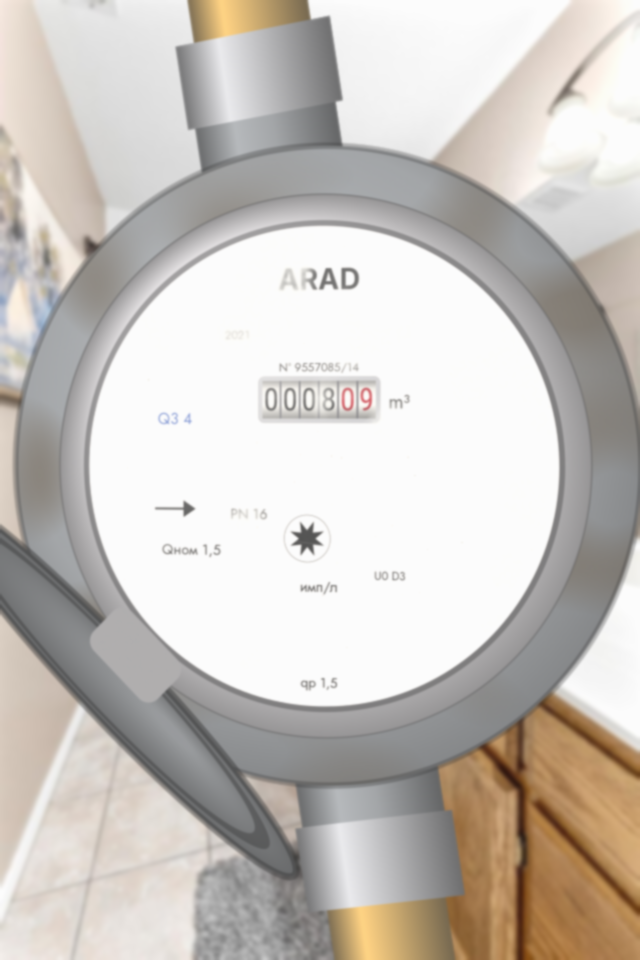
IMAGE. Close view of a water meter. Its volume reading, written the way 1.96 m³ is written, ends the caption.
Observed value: 8.09 m³
